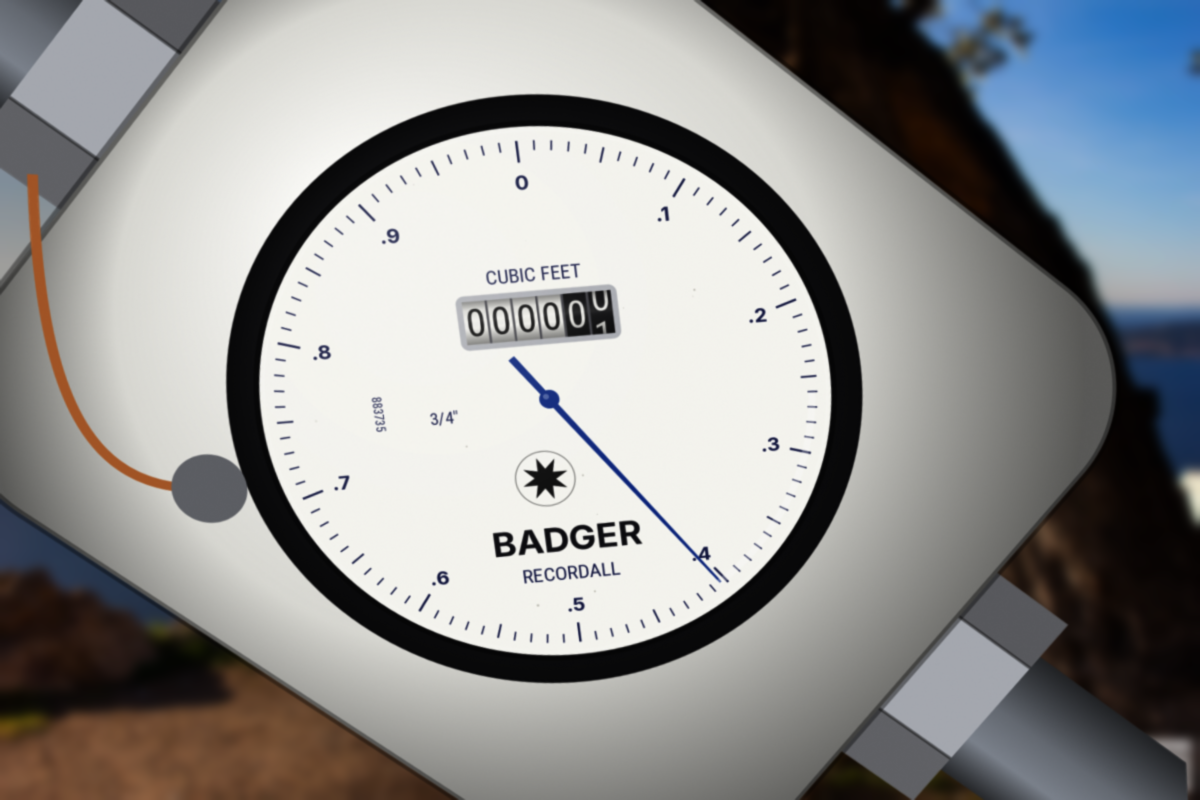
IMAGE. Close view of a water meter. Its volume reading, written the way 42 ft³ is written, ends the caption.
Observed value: 0.40 ft³
